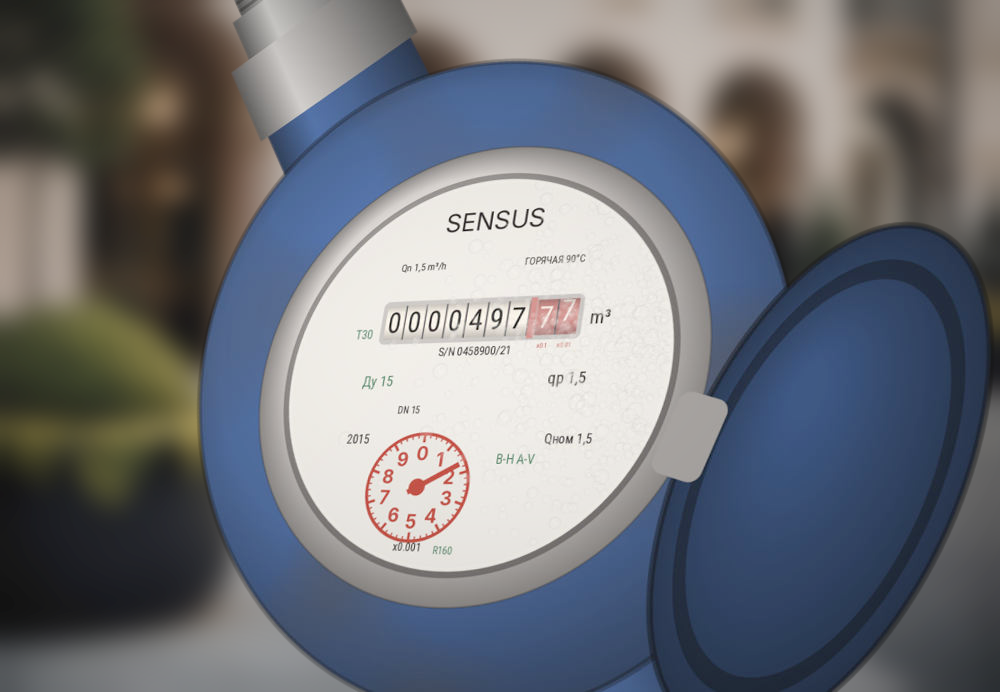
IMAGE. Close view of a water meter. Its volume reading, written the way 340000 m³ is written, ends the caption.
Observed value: 497.771 m³
